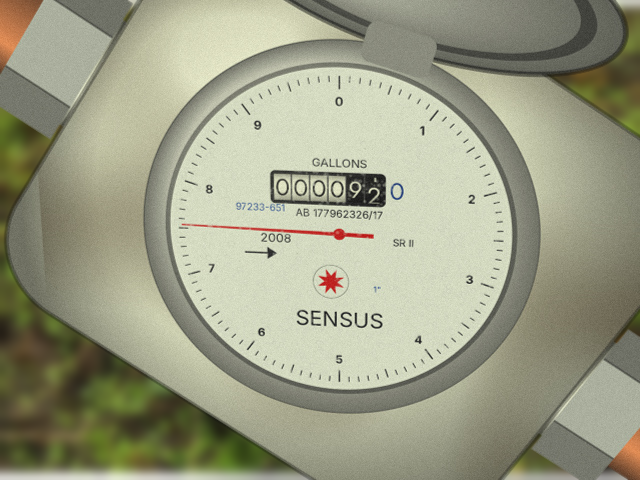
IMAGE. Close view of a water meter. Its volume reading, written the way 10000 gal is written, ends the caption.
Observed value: 917.5 gal
